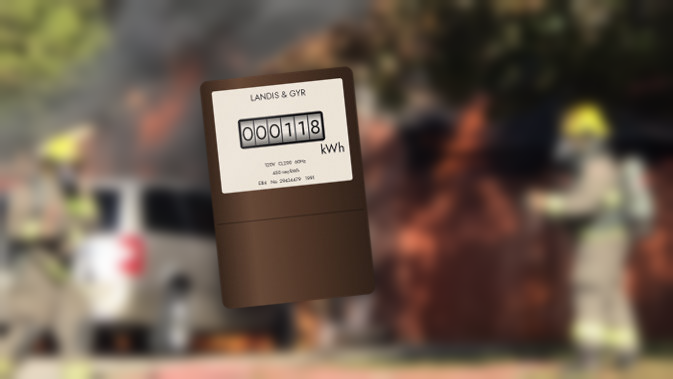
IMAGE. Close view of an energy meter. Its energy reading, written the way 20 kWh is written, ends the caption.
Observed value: 118 kWh
